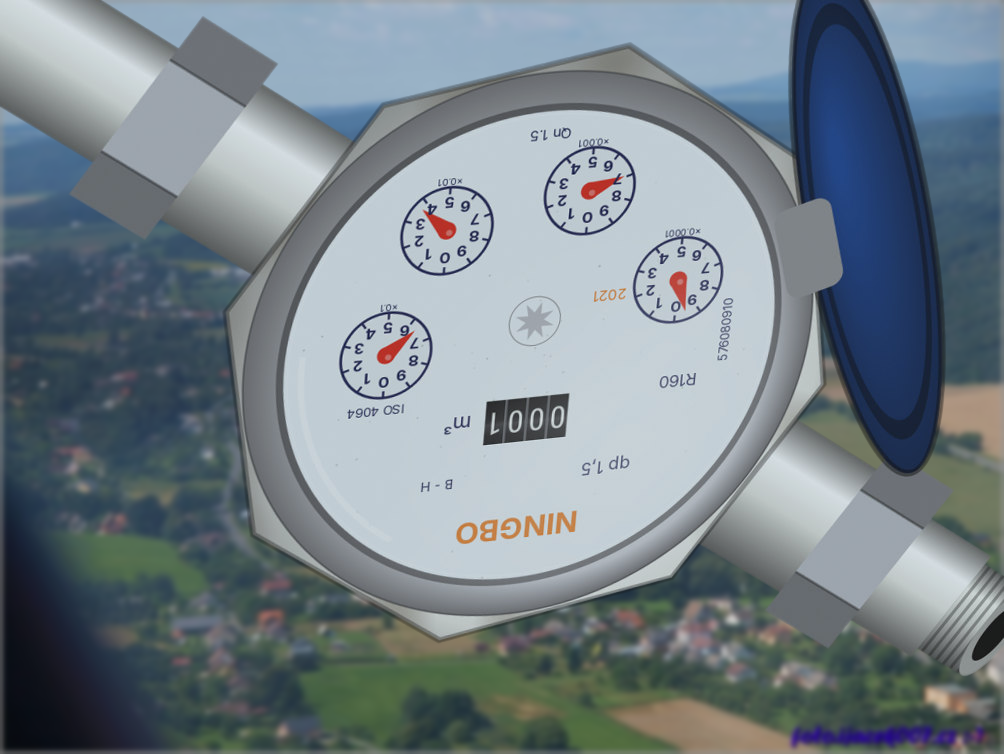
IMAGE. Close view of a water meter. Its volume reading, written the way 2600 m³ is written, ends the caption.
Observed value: 1.6369 m³
